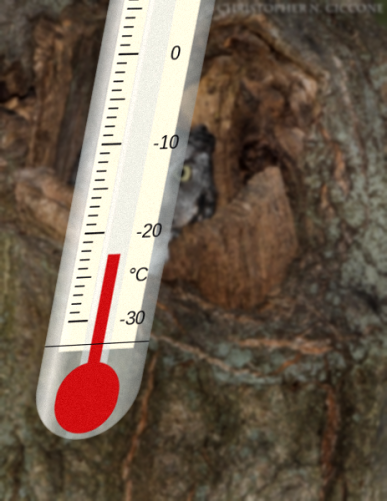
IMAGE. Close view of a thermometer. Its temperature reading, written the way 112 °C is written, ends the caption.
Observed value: -22.5 °C
